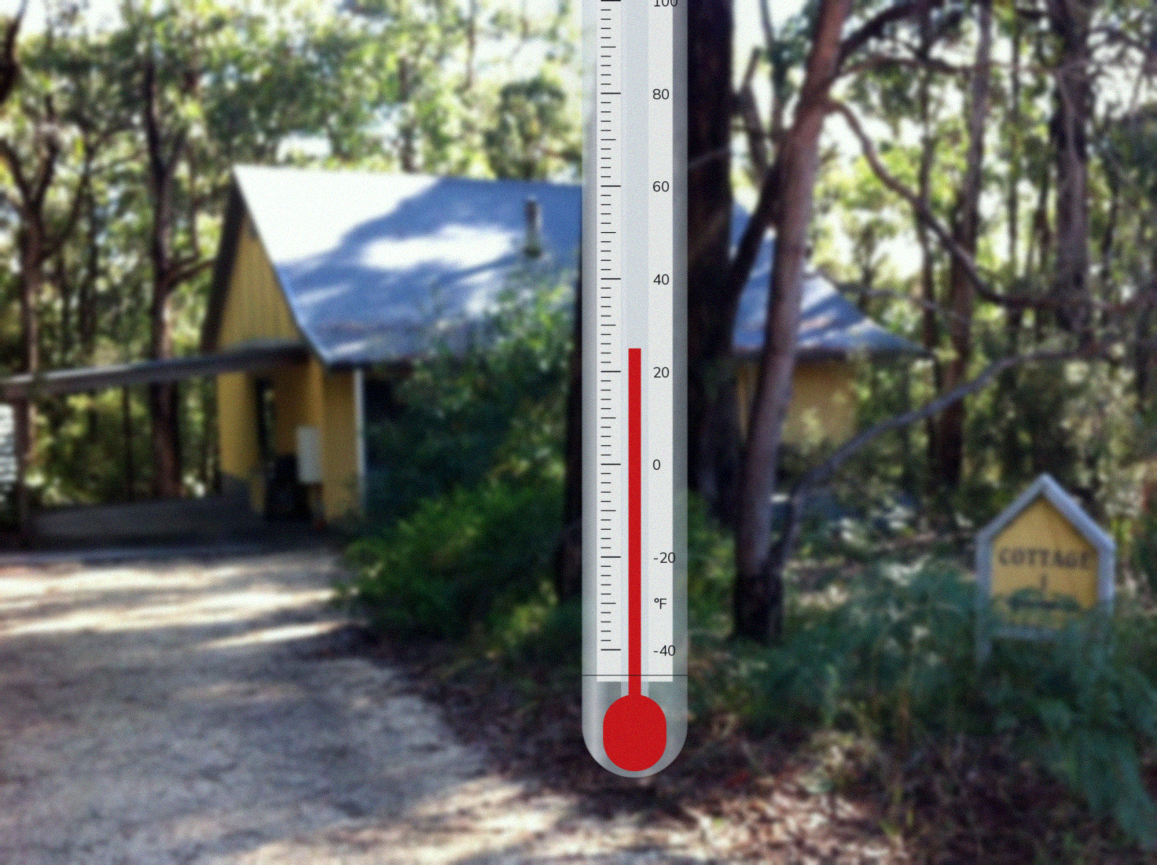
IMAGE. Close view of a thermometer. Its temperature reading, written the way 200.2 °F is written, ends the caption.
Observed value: 25 °F
